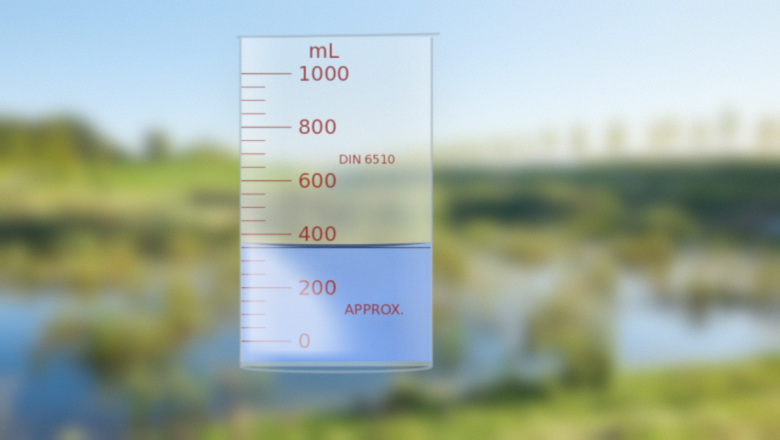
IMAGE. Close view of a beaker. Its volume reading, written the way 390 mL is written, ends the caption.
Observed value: 350 mL
